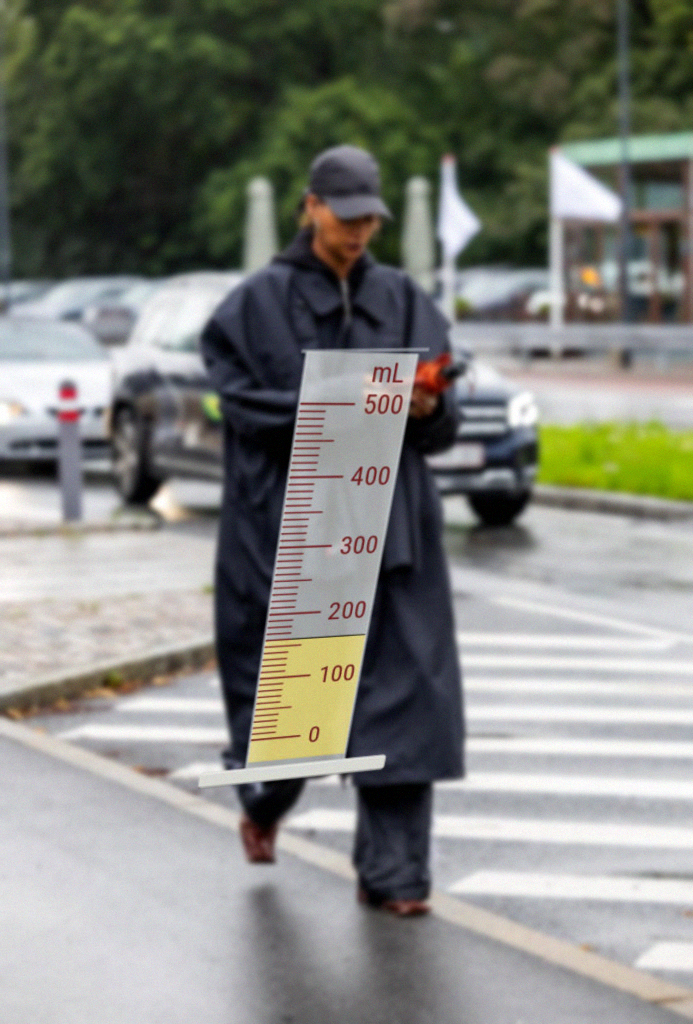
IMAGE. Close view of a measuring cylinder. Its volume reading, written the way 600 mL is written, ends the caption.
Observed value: 160 mL
